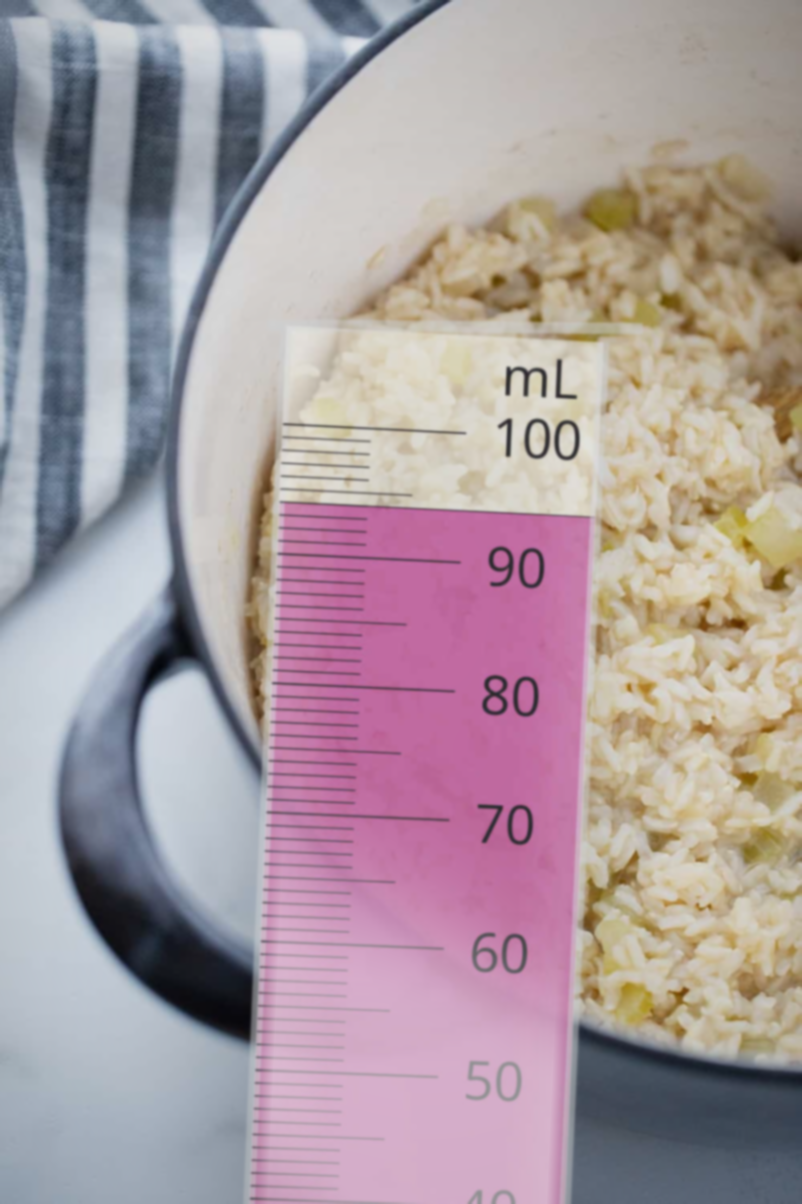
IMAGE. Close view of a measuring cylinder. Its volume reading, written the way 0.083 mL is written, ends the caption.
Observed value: 94 mL
